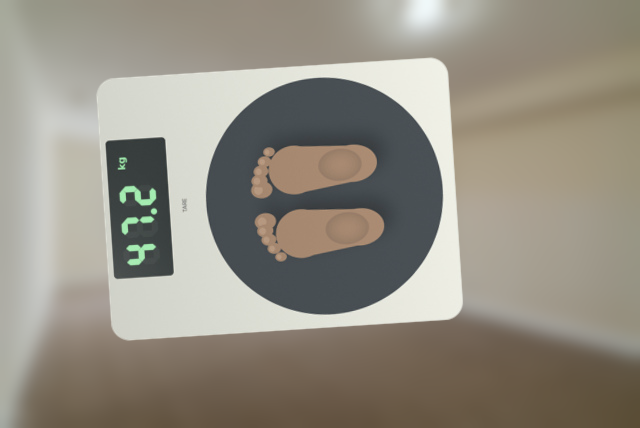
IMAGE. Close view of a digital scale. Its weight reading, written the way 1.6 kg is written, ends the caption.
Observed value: 47.2 kg
